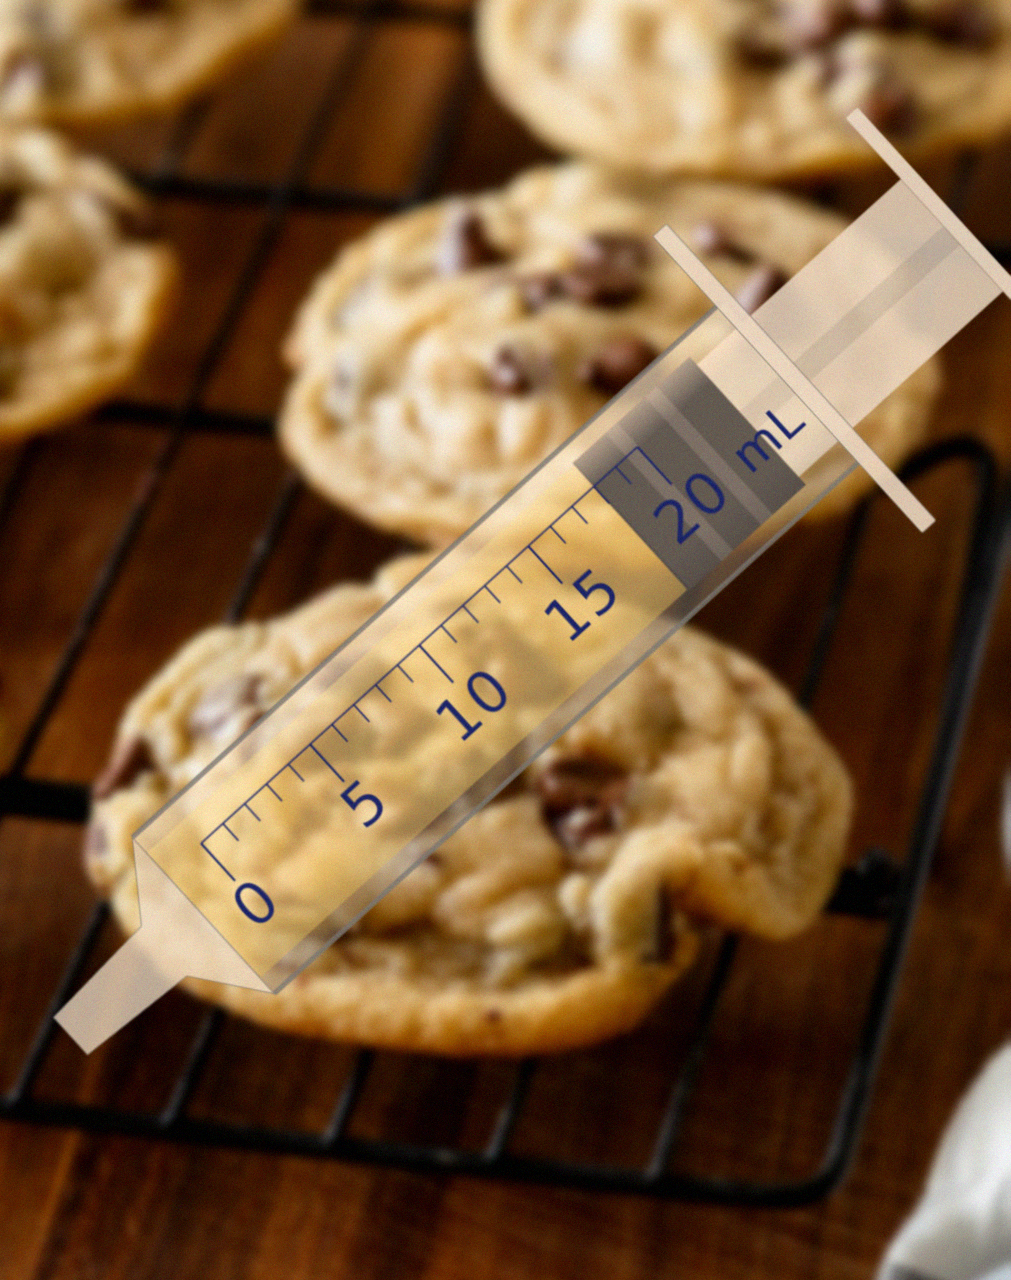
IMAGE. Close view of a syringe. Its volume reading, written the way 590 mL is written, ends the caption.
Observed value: 18 mL
